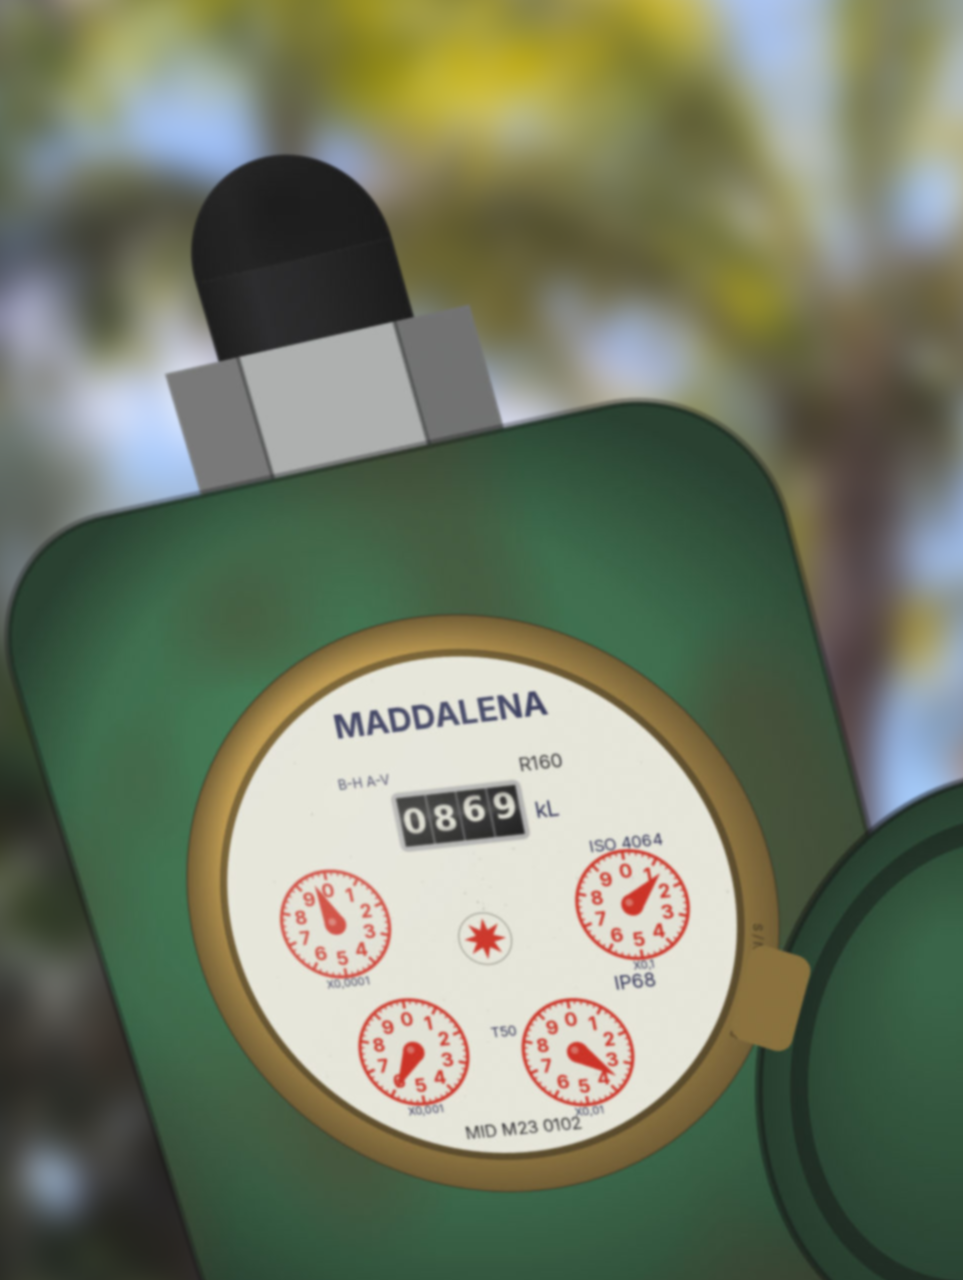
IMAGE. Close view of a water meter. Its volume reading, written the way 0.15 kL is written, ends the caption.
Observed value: 869.1359 kL
